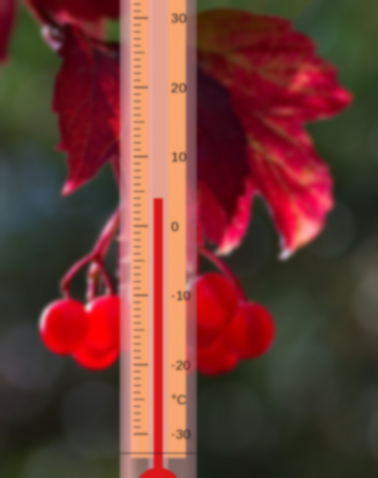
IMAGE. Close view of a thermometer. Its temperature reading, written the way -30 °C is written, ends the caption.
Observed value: 4 °C
